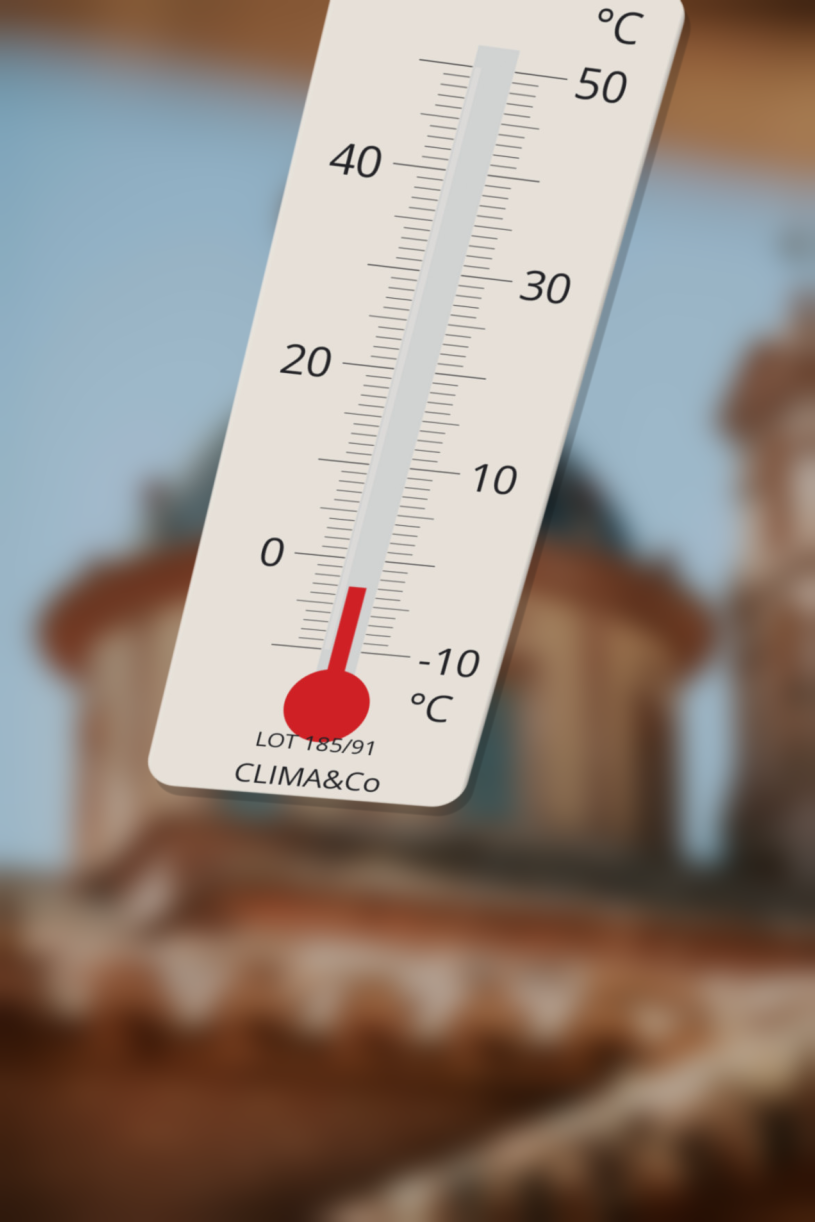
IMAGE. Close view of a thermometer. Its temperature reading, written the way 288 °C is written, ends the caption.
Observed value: -3 °C
